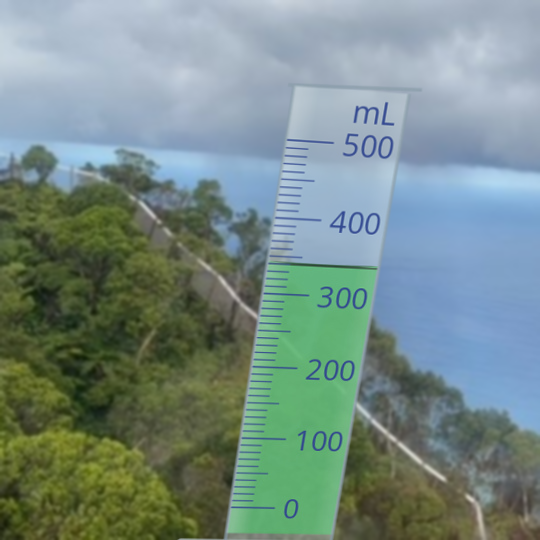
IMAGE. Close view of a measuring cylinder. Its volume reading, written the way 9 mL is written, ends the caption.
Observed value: 340 mL
